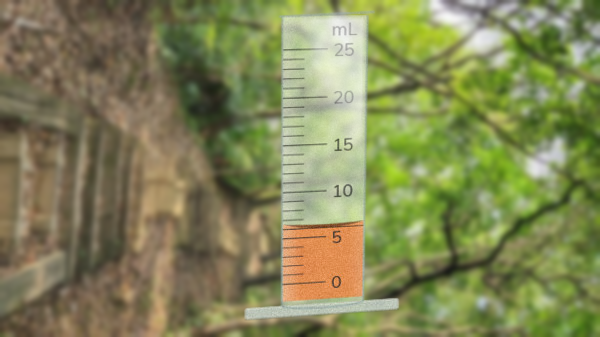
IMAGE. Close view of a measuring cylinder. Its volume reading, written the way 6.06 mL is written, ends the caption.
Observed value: 6 mL
